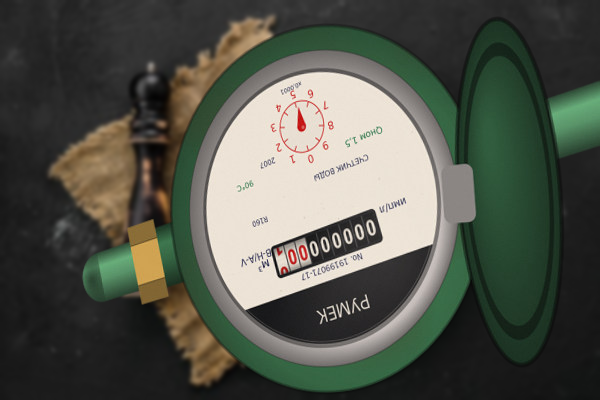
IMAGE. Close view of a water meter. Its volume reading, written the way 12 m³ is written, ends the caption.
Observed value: 0.0005 m³
